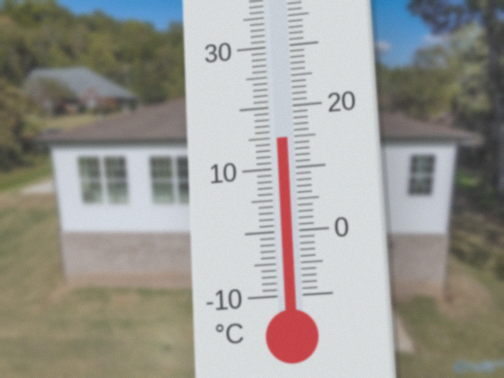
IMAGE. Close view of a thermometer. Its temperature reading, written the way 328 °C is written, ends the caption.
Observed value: 15 °C
